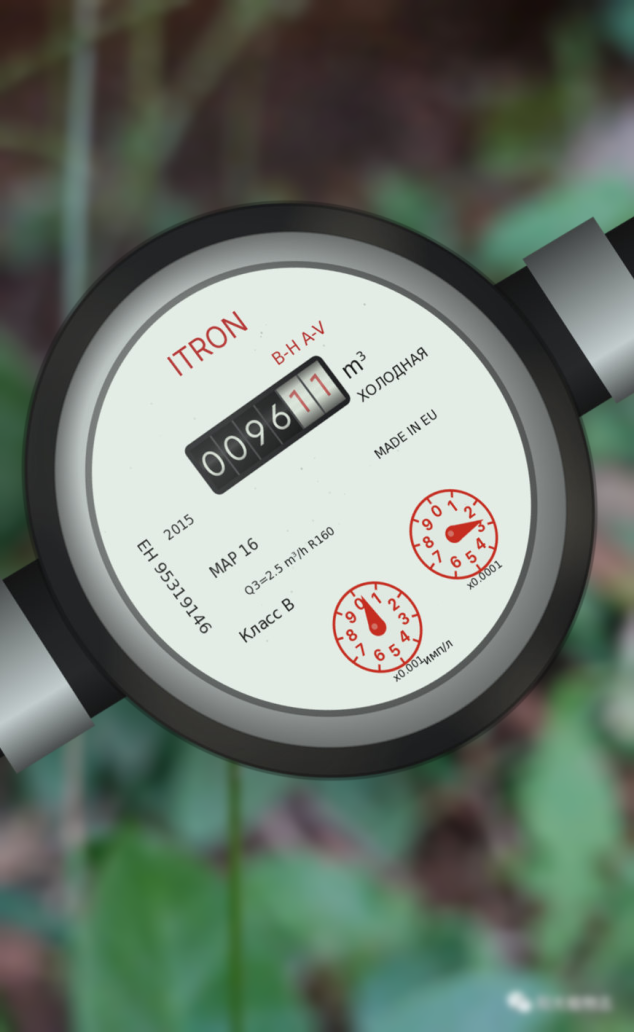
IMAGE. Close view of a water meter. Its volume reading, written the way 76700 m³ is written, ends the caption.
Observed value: 96.1102 m³
